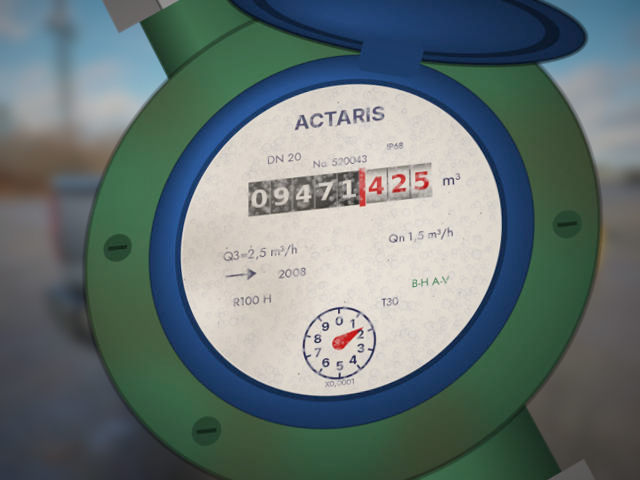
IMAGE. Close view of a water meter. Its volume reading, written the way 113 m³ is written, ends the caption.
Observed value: 9471.4251 m³
